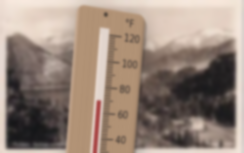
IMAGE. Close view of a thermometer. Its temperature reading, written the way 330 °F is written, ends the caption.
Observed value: 70 °F
